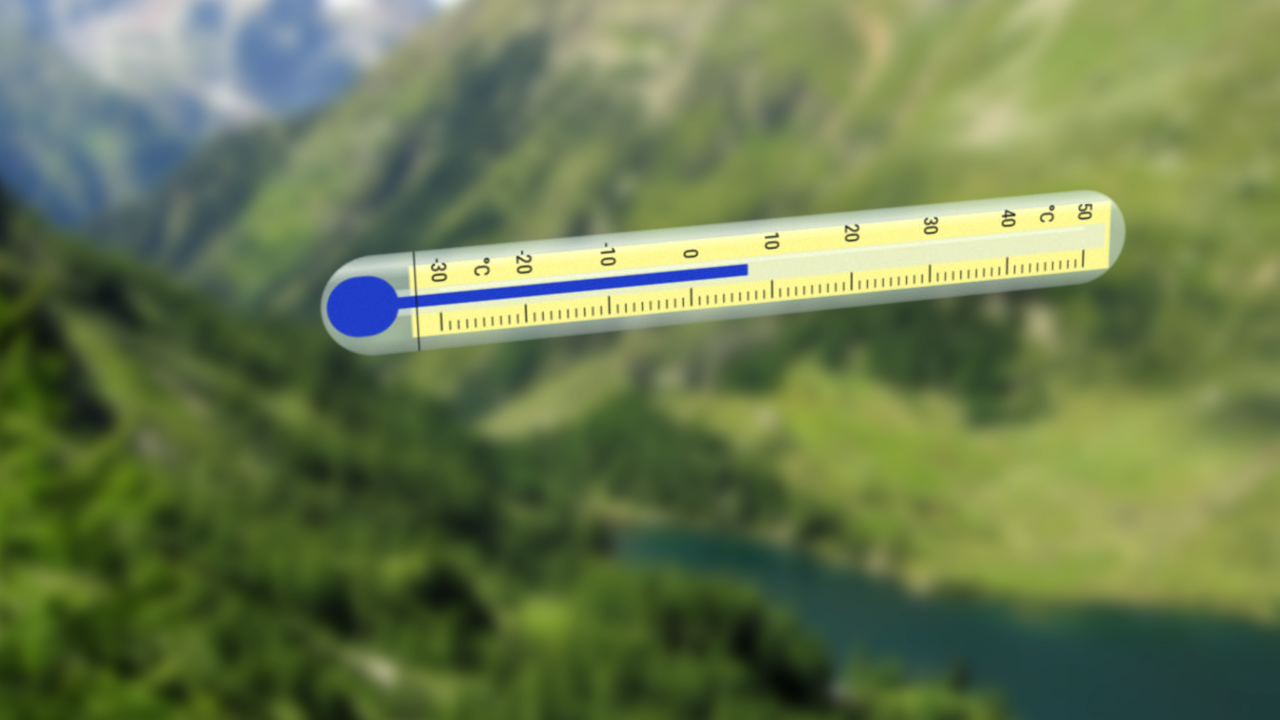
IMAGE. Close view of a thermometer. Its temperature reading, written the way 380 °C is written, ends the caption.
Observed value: 7 °C
